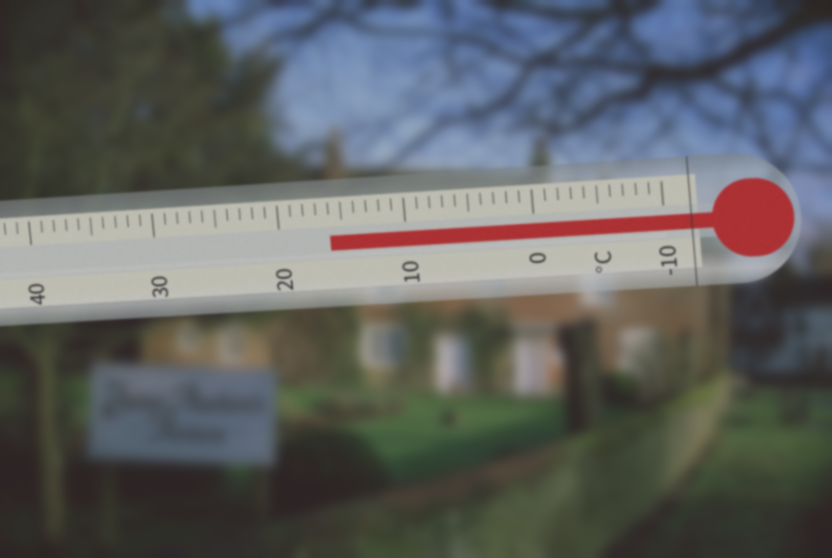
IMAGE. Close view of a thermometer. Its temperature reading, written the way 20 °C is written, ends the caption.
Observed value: 16 °C
